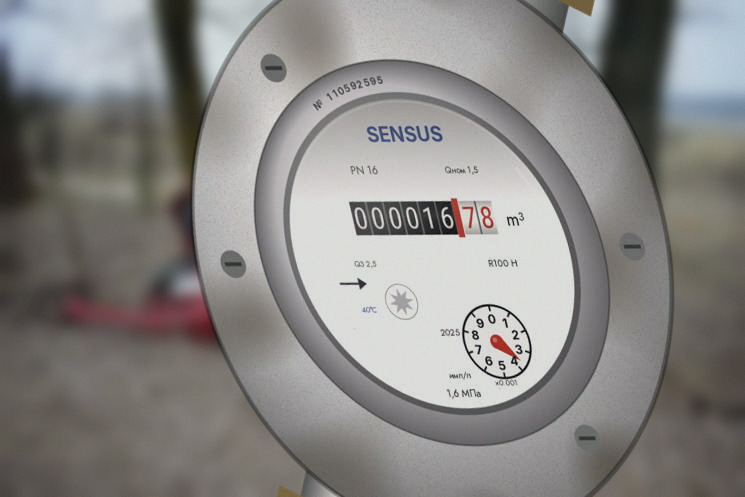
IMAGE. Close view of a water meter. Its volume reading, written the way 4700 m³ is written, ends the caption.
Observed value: 16.783 m³
